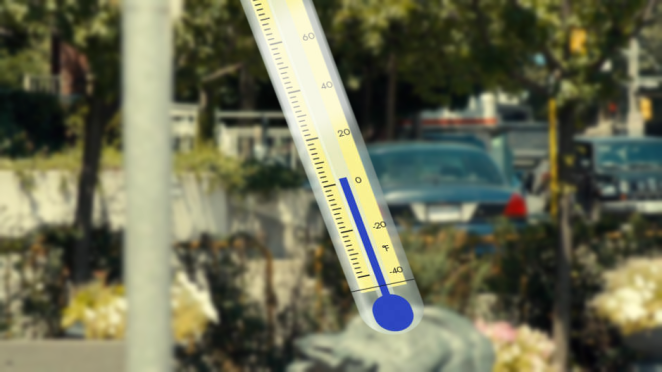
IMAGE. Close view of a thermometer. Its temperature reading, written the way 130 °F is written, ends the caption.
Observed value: 2 °F
